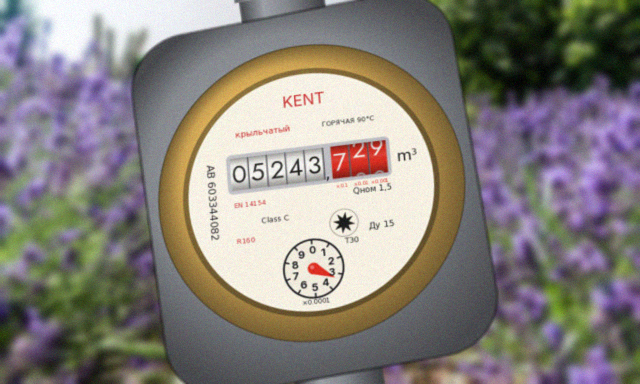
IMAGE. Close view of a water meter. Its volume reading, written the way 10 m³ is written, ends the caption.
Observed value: 5243.7293 m³
